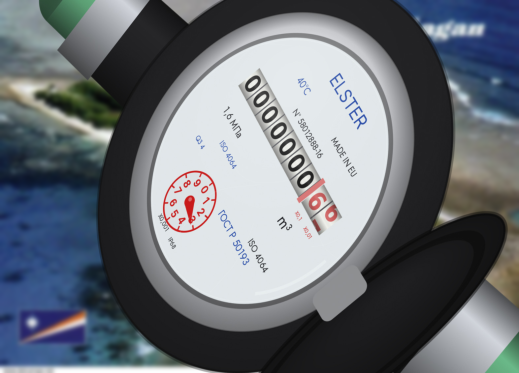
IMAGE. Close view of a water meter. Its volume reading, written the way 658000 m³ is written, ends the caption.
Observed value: 0.663 m³
